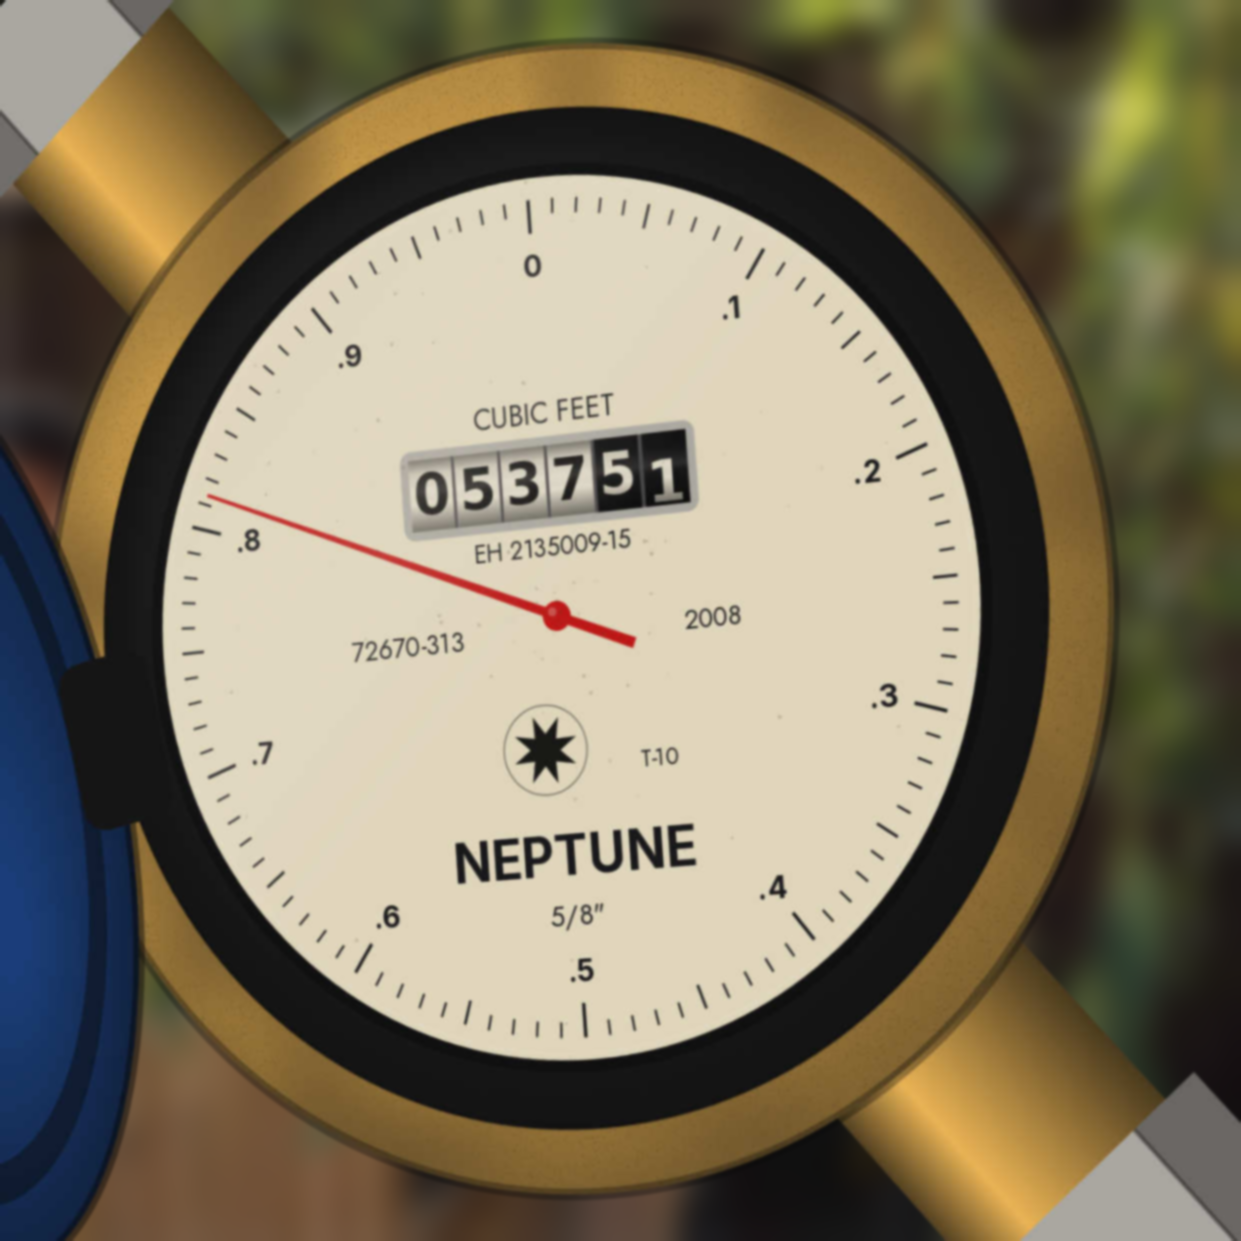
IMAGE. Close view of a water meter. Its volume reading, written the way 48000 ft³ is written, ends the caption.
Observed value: 53750.81 ft³
